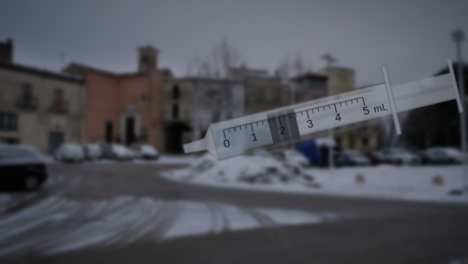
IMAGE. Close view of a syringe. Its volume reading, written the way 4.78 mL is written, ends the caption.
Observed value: 1.6 mL
